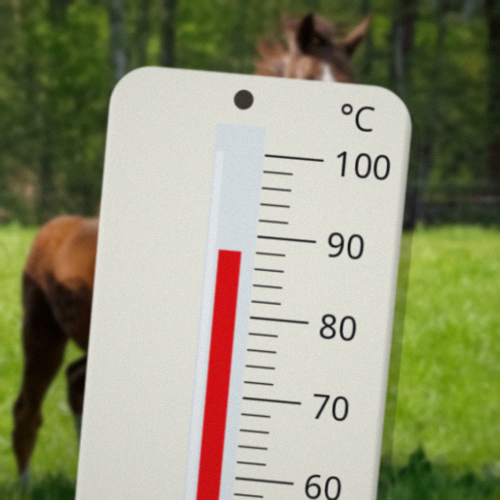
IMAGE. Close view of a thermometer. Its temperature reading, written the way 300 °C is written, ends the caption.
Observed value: 88 °C
